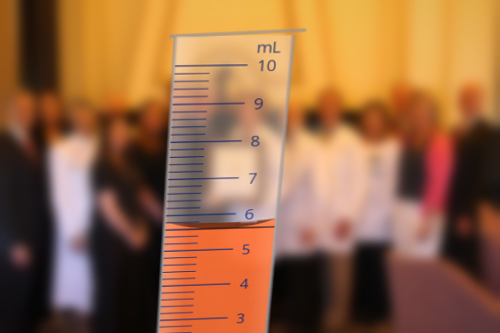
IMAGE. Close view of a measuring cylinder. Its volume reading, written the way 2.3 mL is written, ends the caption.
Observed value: 5.6 mL
